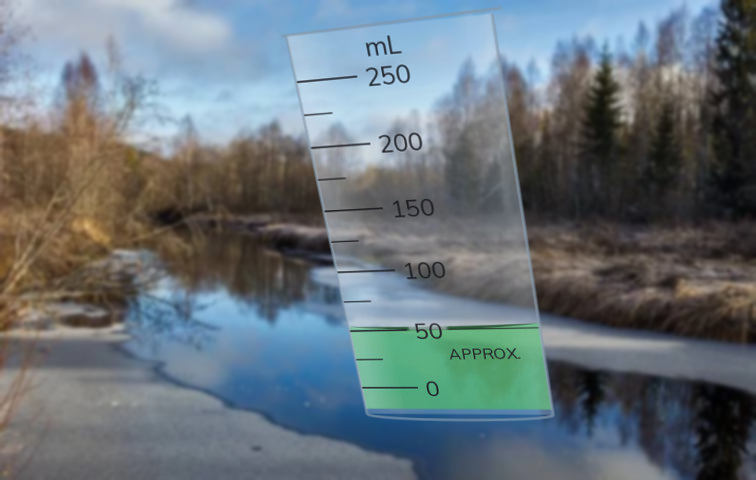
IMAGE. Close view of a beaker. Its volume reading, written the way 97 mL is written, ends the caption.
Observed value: 50 mL
